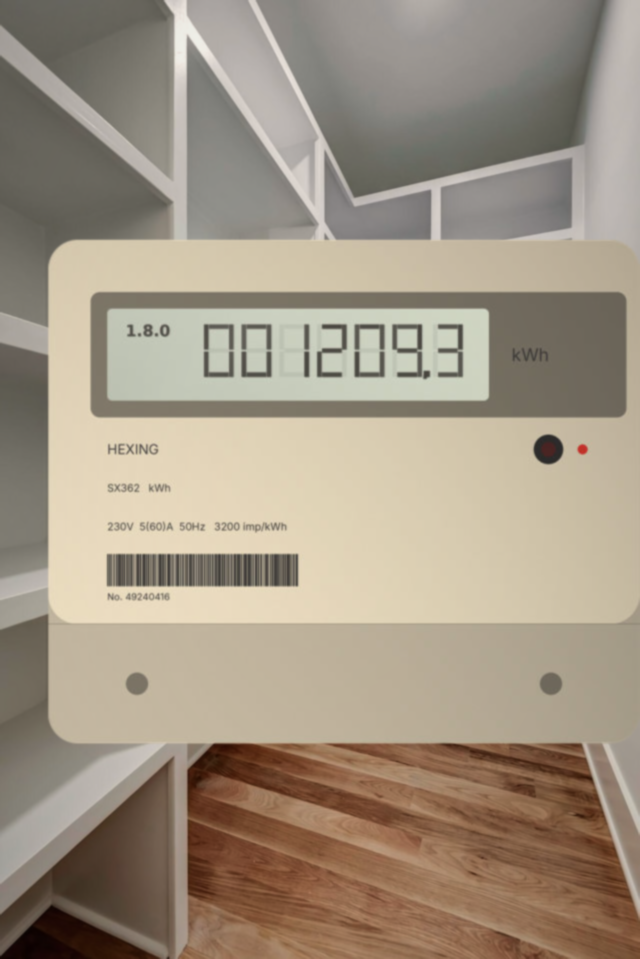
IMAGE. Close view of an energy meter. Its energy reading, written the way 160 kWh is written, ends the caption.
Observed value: 1209.3 kWh
